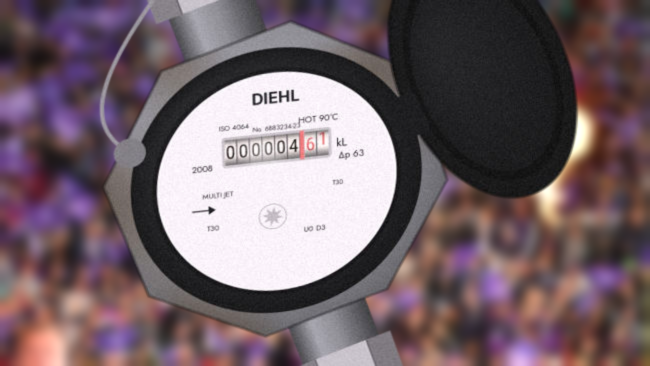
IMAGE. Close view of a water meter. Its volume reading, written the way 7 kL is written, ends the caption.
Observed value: 4.61 kL
